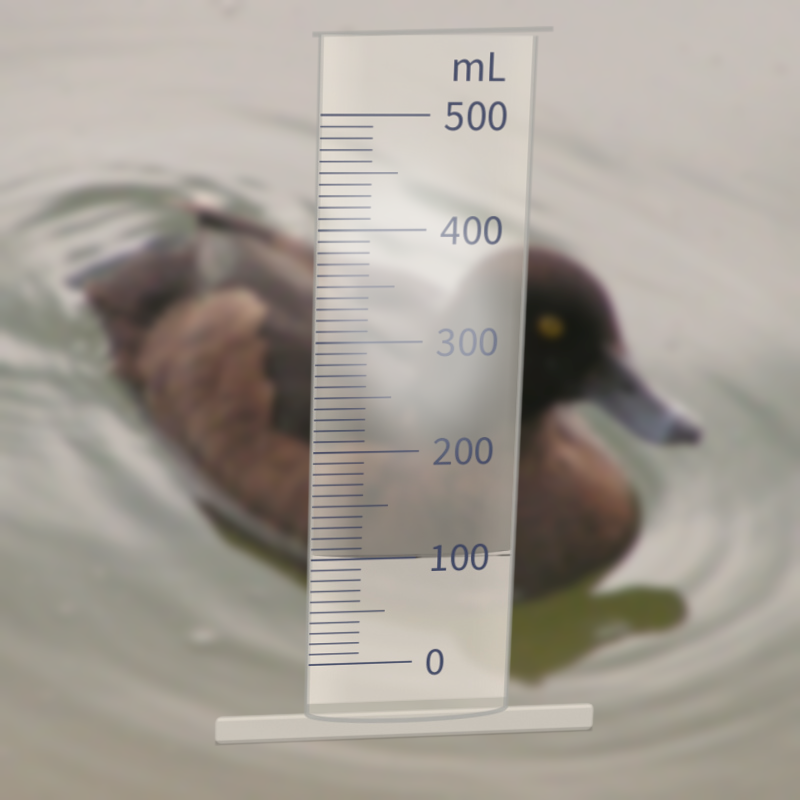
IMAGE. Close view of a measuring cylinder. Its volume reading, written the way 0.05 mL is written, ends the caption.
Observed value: 100 mL
